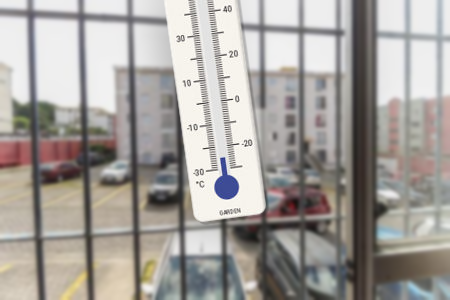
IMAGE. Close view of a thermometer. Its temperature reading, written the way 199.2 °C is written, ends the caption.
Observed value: -25 °C
